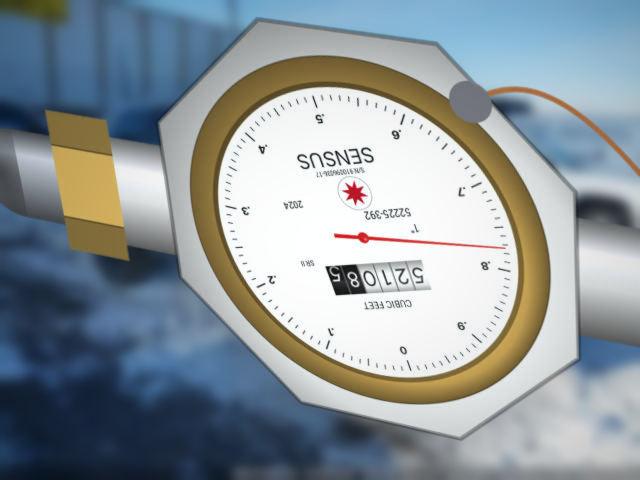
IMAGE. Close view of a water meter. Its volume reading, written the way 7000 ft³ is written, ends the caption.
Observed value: 521084.77 ft³
